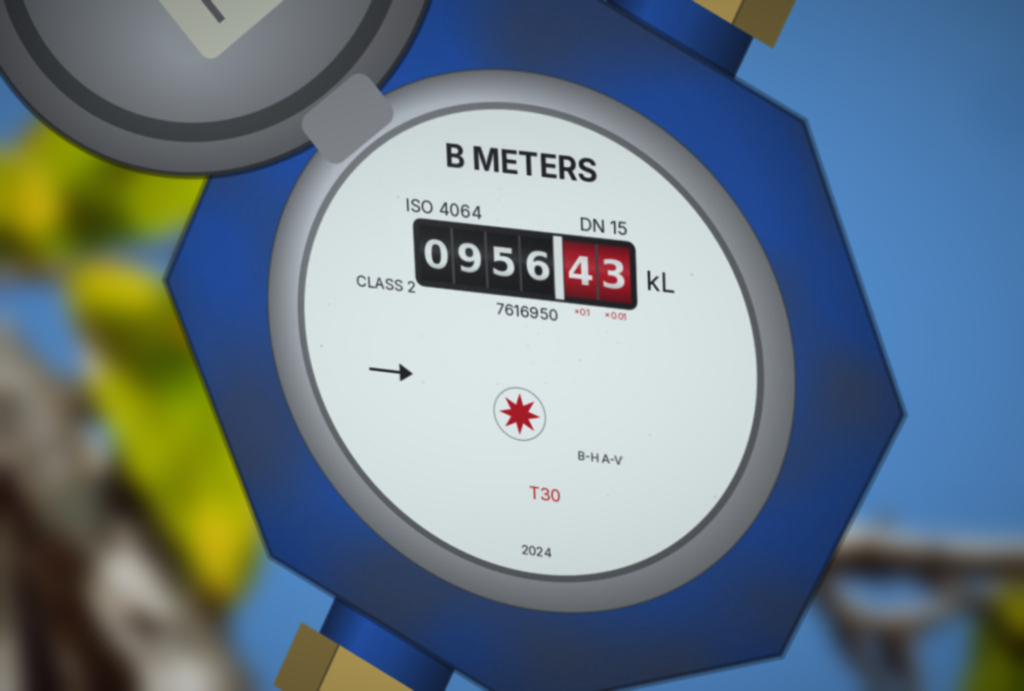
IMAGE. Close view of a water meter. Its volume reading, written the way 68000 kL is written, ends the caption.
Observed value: 956.43 kL
